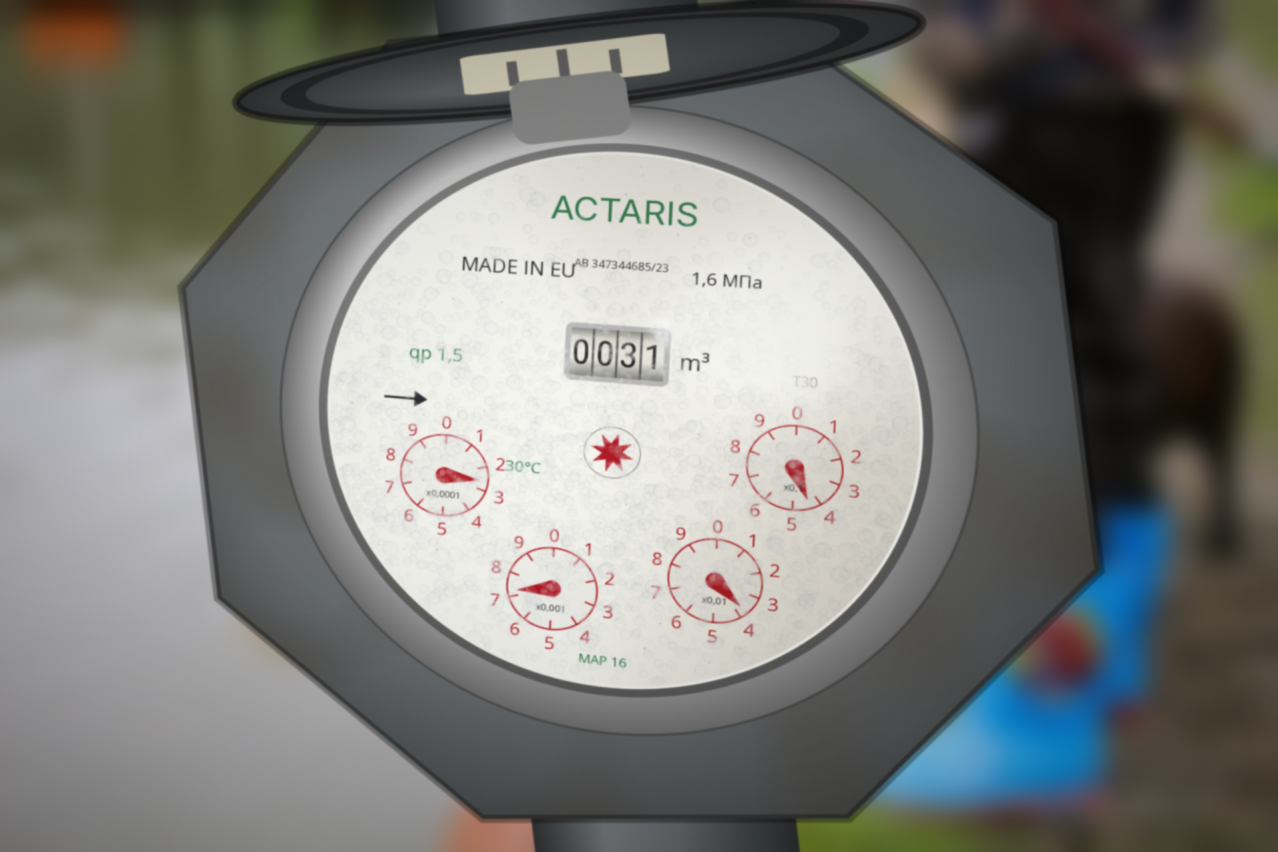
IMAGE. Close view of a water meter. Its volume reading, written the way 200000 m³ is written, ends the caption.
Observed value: 31.4372 m³
